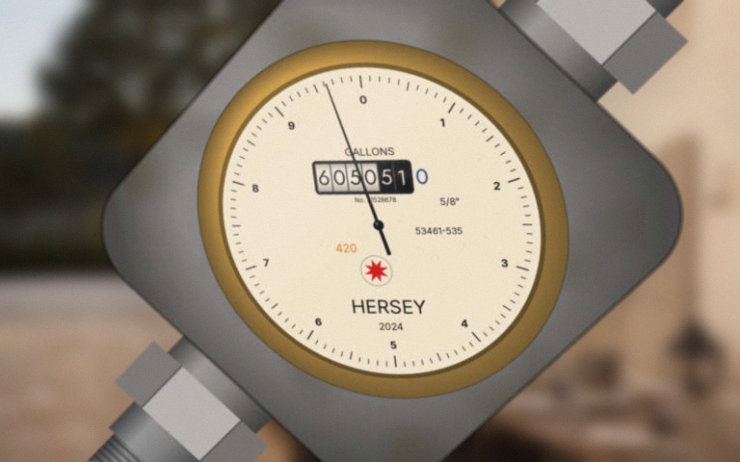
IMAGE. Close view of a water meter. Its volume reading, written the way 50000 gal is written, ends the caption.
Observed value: 6050509.6 gal
